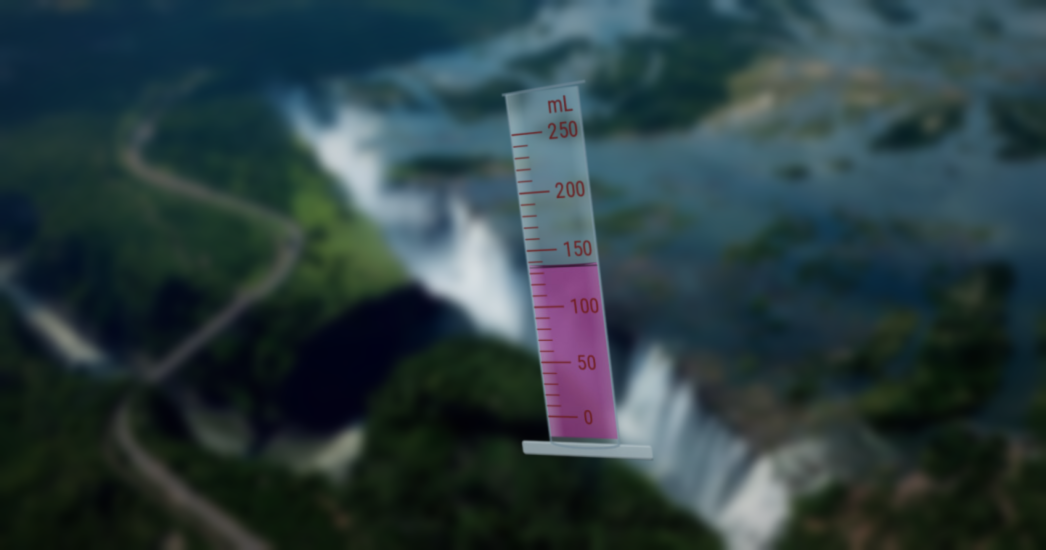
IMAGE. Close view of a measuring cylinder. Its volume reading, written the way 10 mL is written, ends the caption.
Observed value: 135 mL
